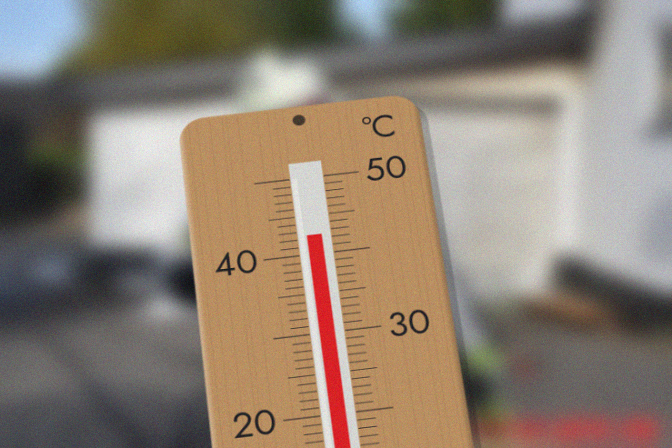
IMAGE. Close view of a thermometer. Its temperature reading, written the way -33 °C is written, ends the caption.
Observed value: 42.5 °C
